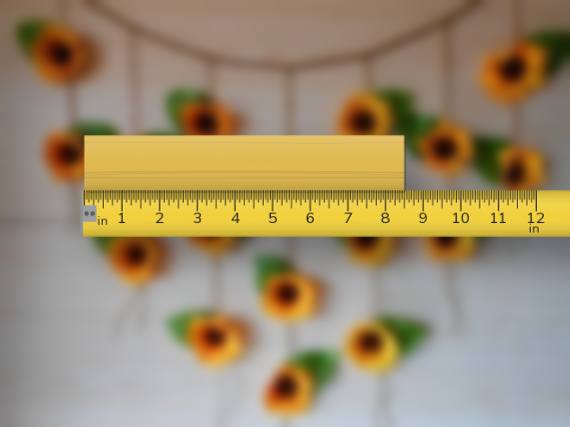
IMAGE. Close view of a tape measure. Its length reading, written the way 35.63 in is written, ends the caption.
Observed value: 8.5 in
